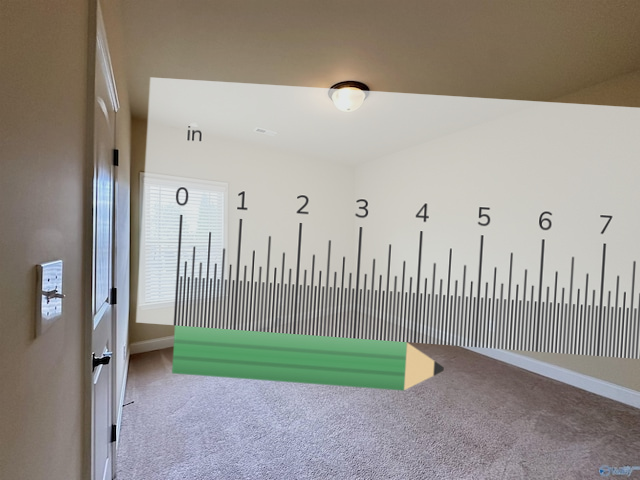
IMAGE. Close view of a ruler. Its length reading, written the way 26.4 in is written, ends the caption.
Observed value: 4.5 in
